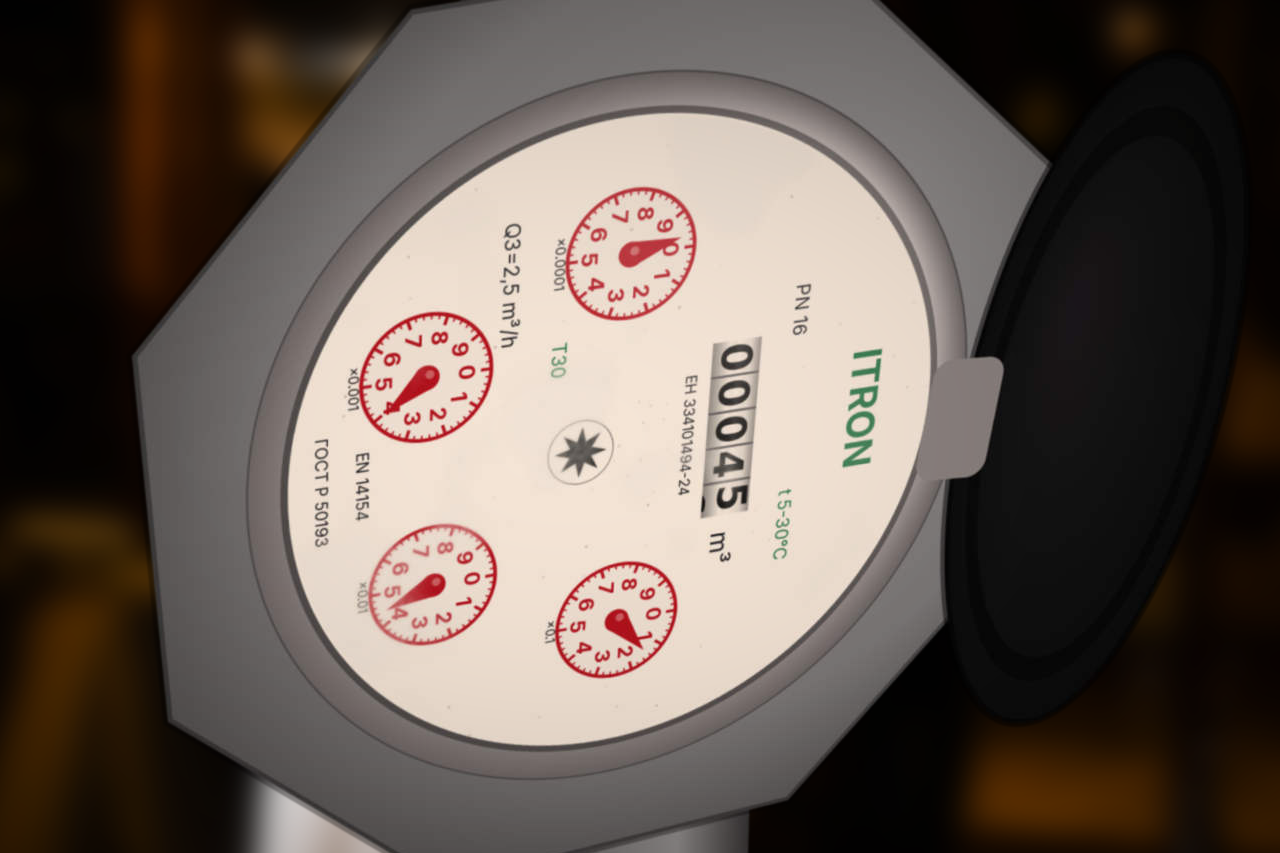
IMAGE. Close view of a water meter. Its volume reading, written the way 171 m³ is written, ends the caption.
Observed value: 45.1439 m³
